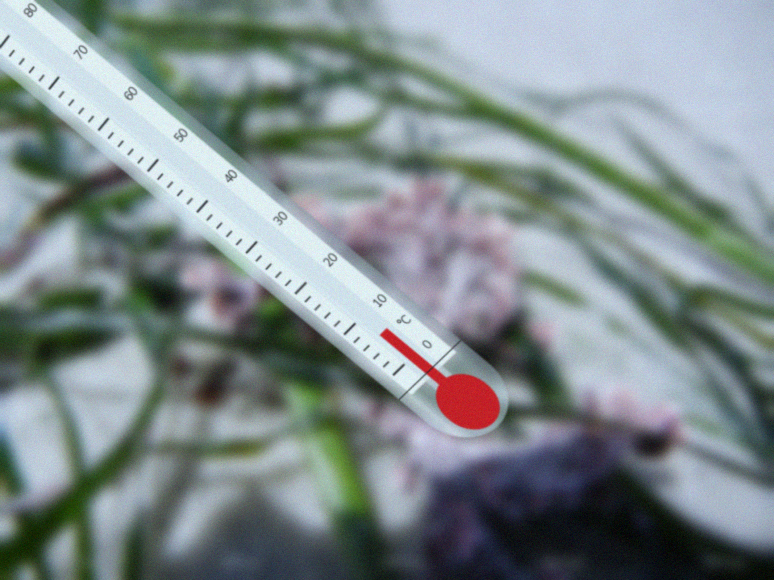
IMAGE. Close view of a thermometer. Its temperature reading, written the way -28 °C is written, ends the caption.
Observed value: 6 °C
